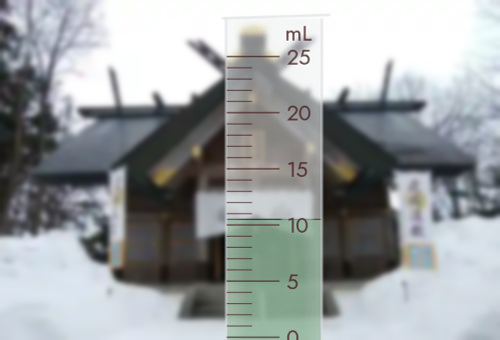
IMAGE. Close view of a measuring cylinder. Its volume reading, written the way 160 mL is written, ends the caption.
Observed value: 10.5 mL
